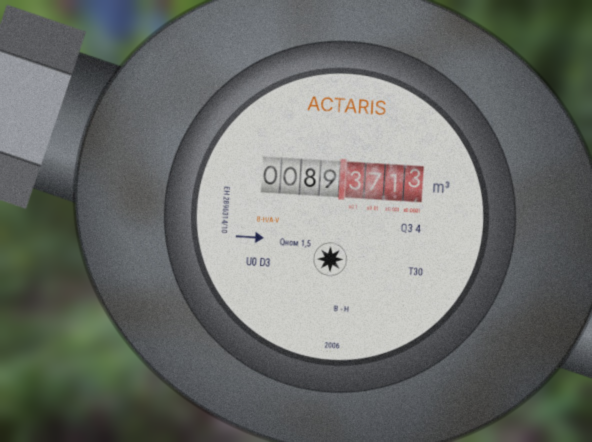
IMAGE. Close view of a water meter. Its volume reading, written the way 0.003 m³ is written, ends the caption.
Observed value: 89.3713 m³
